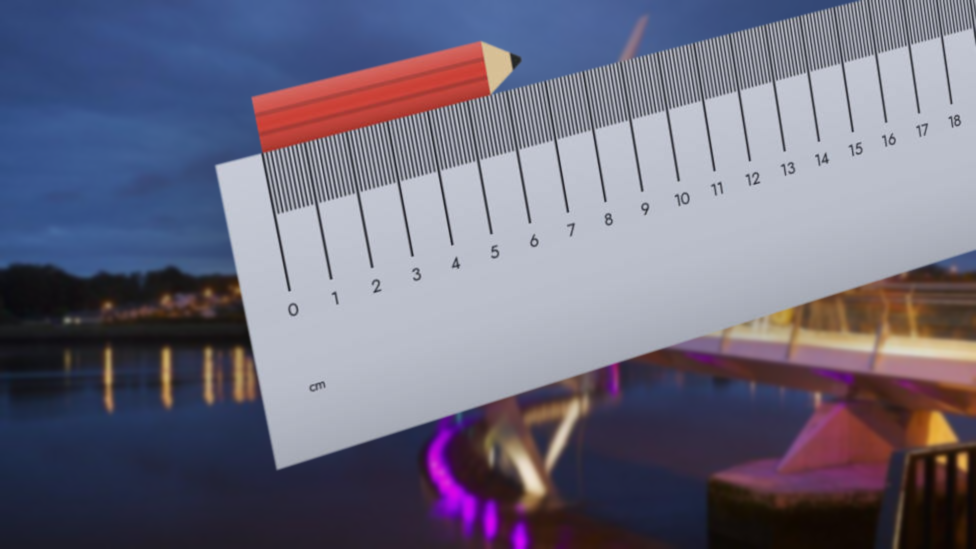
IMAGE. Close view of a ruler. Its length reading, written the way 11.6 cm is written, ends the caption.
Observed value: 6.5 cm
